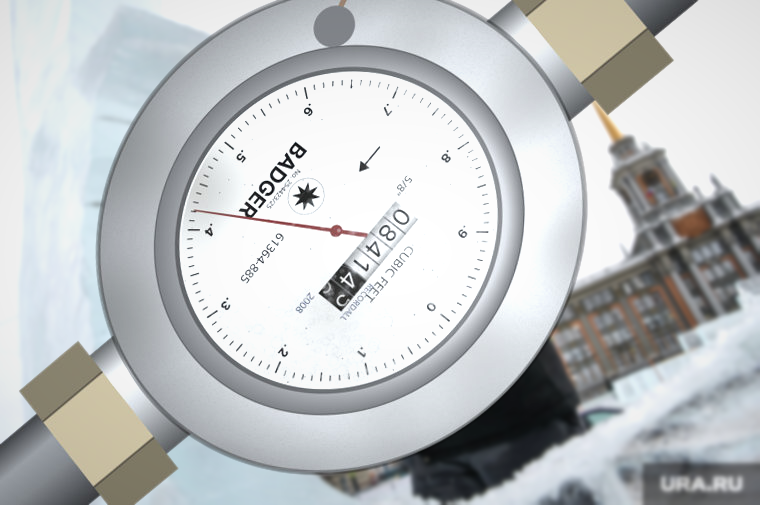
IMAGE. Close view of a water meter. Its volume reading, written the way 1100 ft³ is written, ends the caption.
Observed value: 84145.42 ft³
